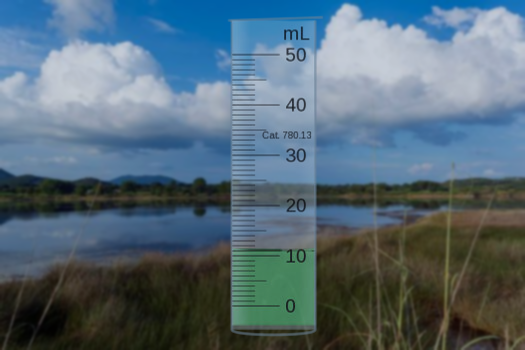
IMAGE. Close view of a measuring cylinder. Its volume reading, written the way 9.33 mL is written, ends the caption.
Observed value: 11 mL
